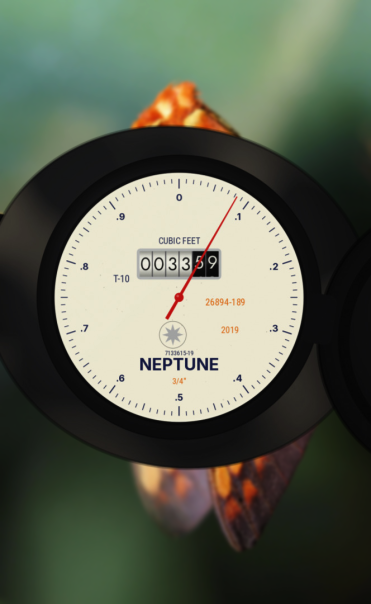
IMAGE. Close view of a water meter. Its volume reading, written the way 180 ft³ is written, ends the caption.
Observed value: 3359.08 ft³
